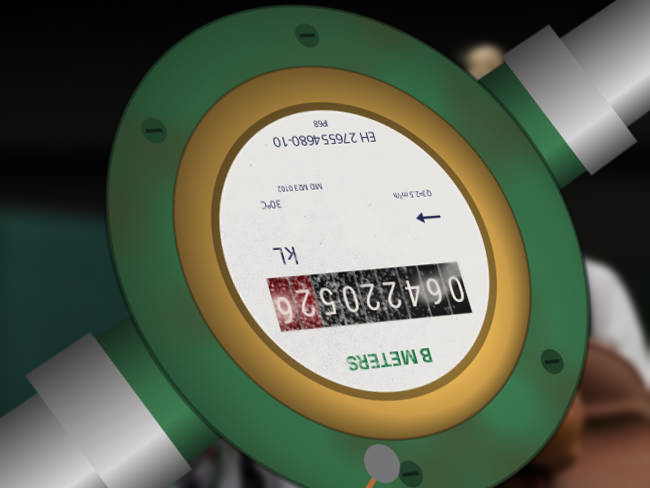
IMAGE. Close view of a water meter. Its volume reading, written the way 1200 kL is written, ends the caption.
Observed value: 642205.26 kL
